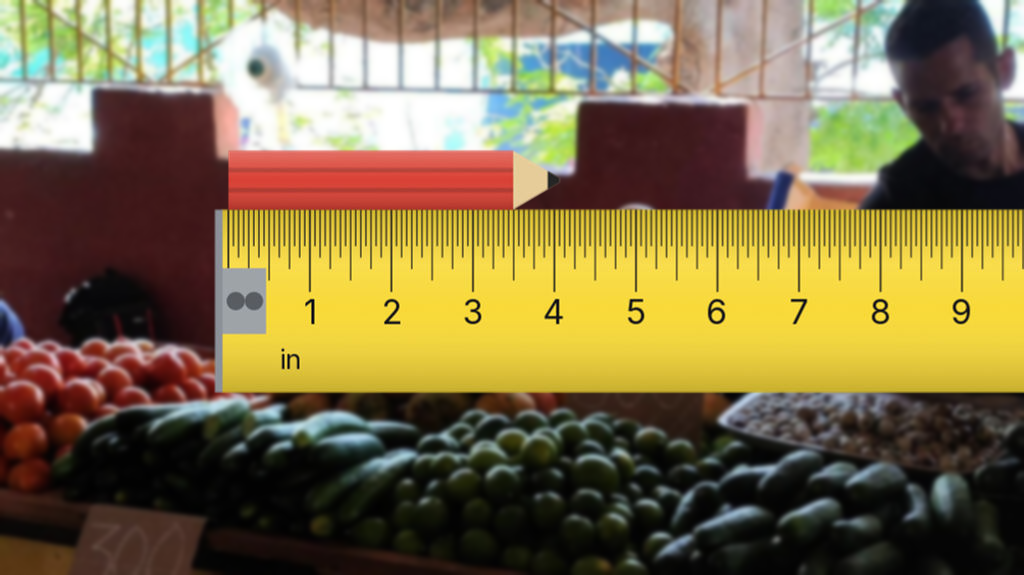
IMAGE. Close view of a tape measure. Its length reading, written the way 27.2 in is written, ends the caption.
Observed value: 4.0625 in
